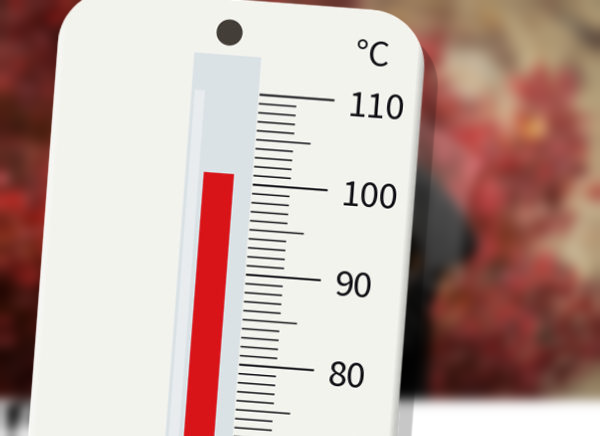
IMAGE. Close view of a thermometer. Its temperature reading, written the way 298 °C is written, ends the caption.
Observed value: 101 °C
